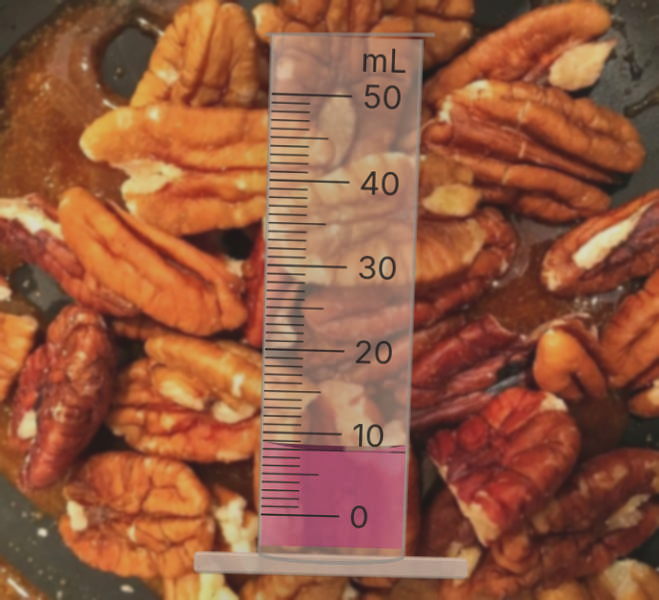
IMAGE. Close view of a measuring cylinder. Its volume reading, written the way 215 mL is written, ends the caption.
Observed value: 8 mL
